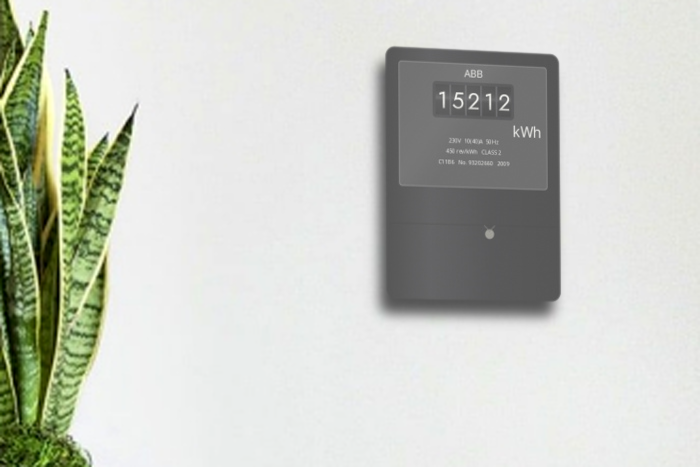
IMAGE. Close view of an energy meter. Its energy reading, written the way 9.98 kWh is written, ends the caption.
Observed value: 15212 kWh
